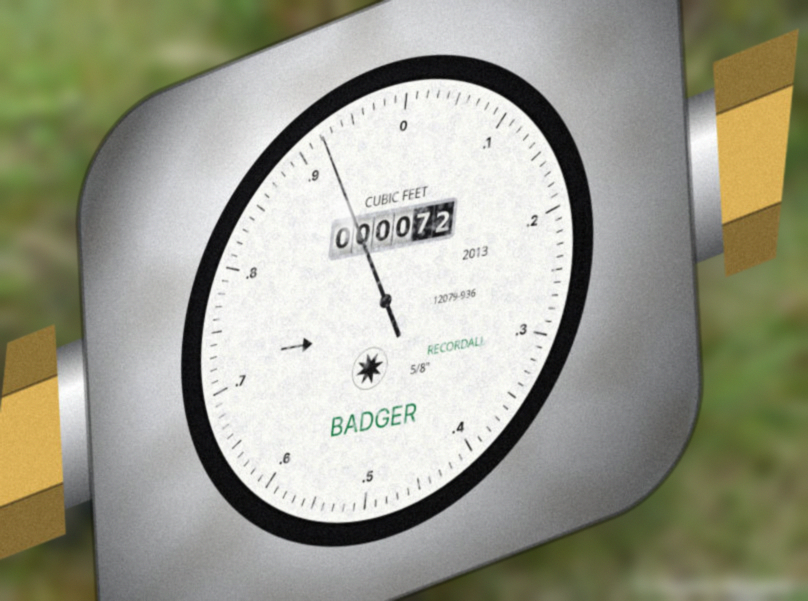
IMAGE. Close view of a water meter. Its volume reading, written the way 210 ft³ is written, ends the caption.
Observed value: 71.92 ft³
